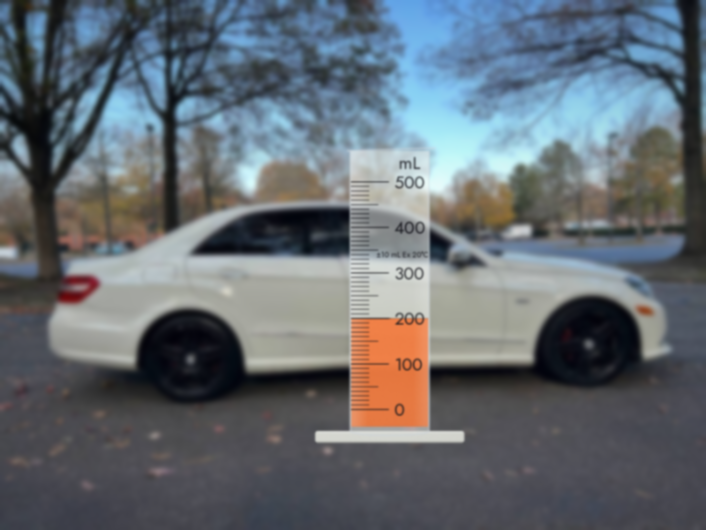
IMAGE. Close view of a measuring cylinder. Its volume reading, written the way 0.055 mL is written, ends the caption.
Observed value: 200 mL
